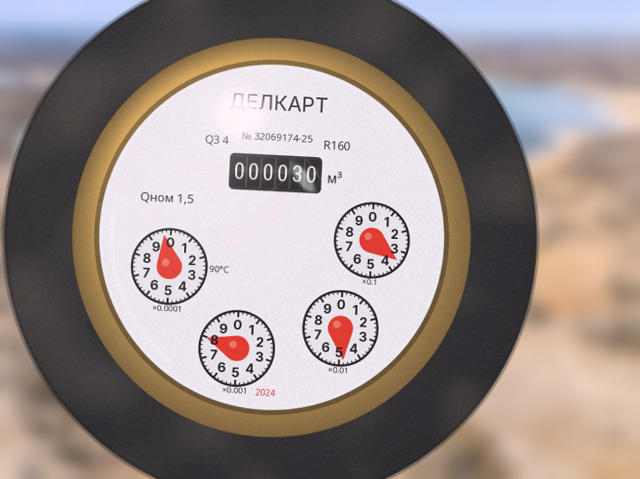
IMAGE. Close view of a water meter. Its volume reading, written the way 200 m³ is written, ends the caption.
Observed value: 30.3479 m³
